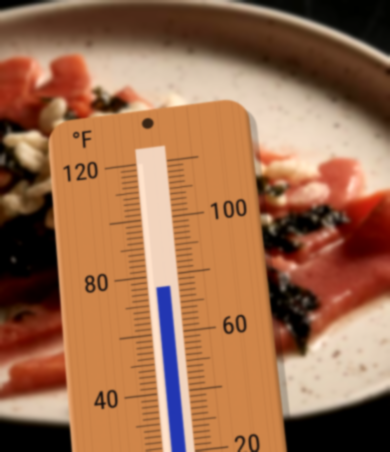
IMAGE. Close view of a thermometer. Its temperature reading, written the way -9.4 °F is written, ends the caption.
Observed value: 76 °F
